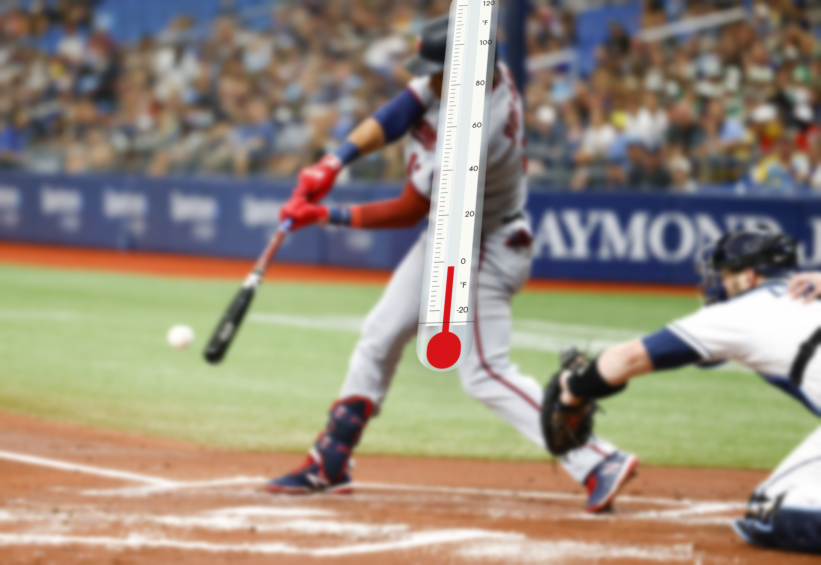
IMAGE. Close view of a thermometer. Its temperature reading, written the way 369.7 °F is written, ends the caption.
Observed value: -2 °F
